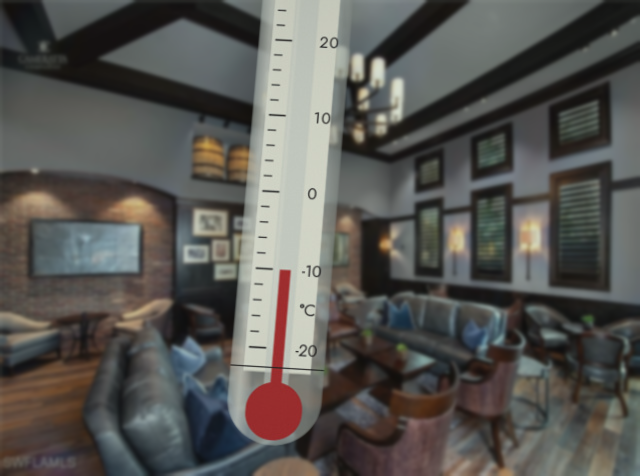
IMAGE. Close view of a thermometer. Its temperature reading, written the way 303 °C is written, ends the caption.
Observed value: -10 °C
